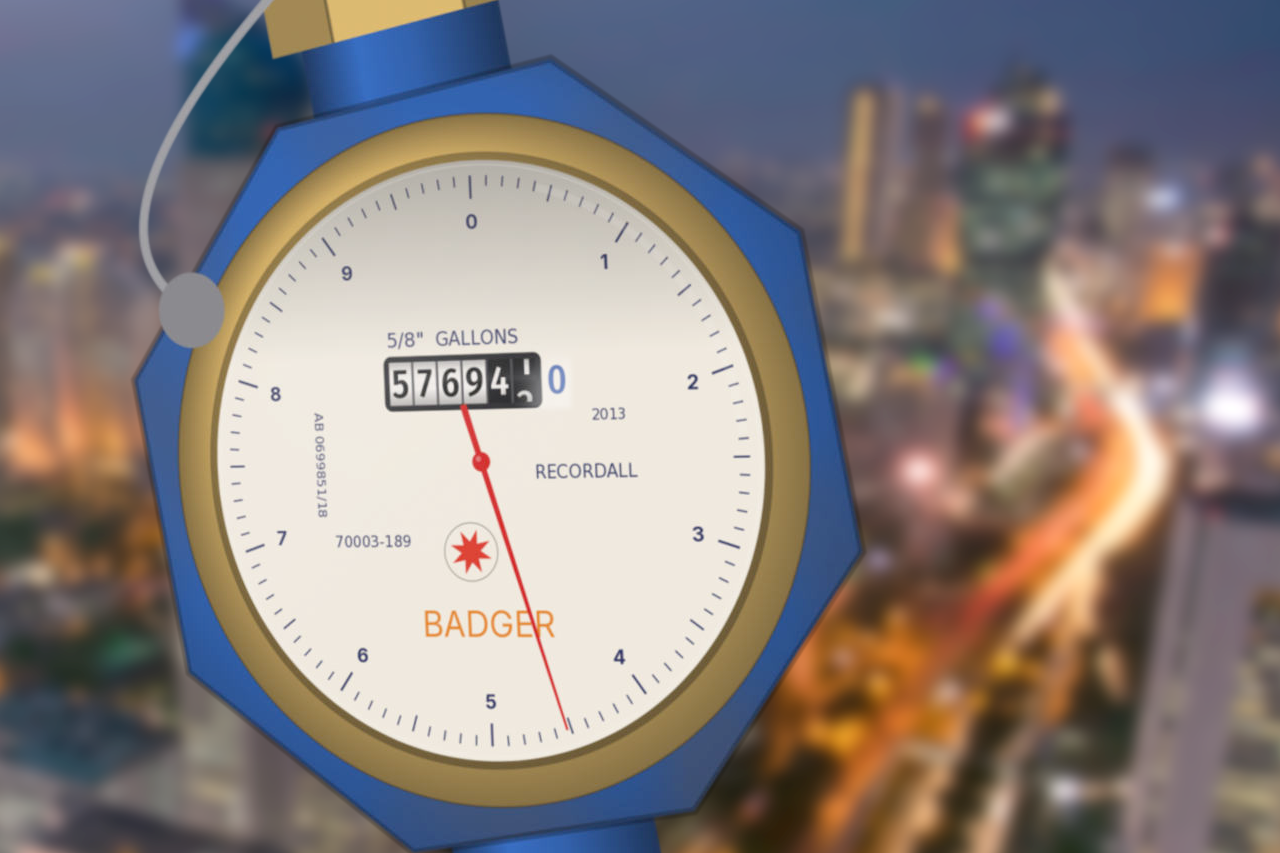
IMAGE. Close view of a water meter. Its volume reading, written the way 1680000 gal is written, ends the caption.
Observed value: 5769414.5 gal
